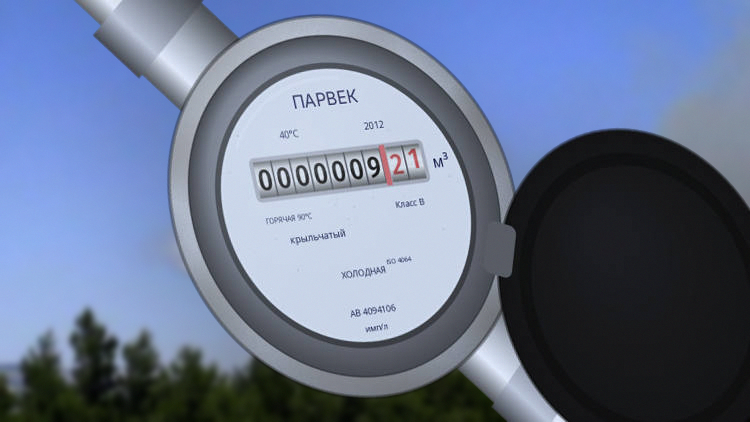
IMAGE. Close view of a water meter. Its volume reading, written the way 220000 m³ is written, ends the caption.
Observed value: 9.21 m³
